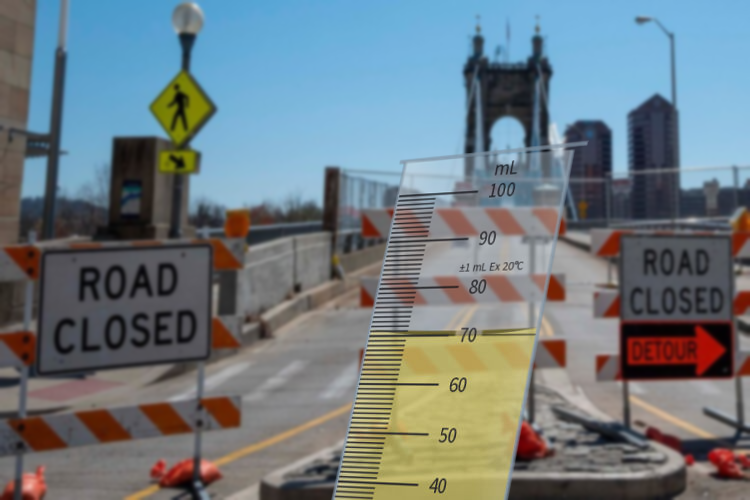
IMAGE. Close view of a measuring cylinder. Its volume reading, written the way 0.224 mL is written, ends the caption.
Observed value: 70 mL
